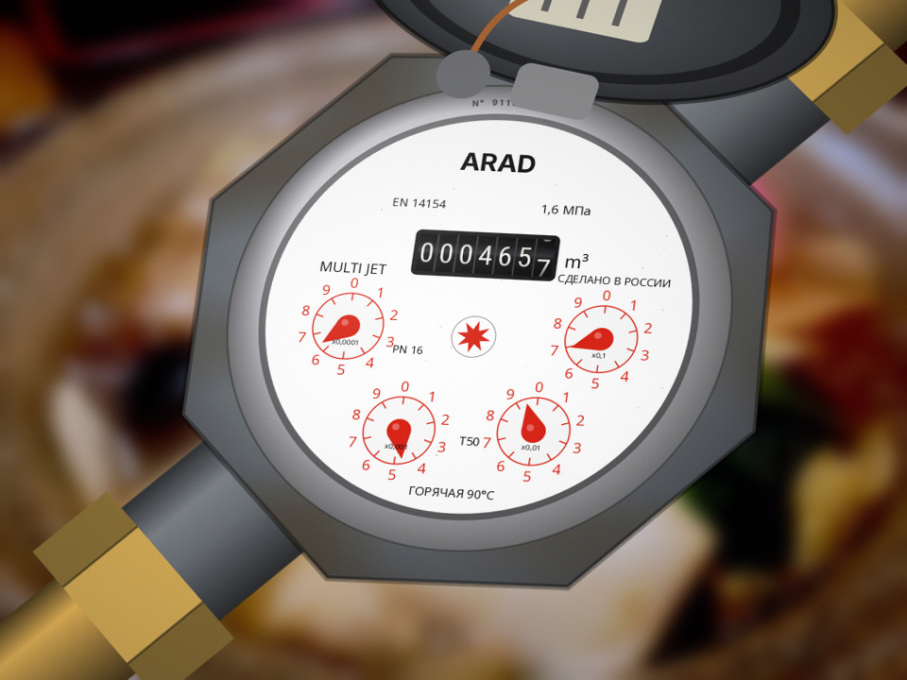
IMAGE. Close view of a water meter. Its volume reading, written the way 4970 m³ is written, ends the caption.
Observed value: 4656.6946 m³
